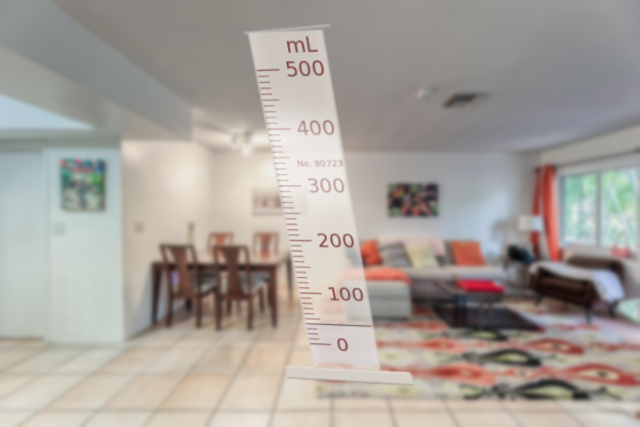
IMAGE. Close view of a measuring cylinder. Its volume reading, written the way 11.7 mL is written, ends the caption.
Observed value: 40 mL
